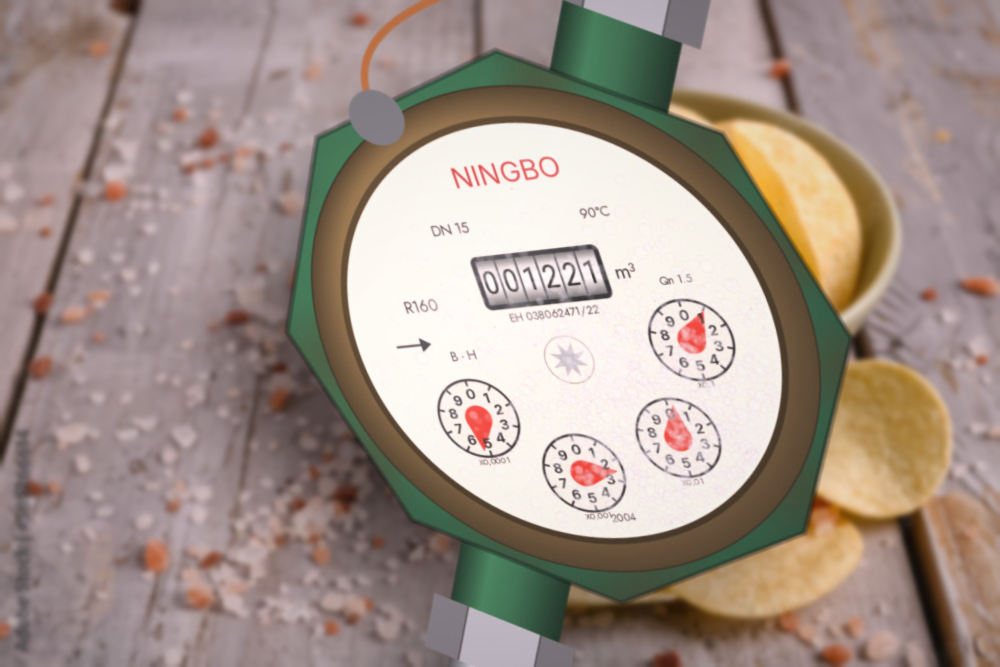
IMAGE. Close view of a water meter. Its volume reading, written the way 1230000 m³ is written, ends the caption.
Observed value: 1221.1025 m³
